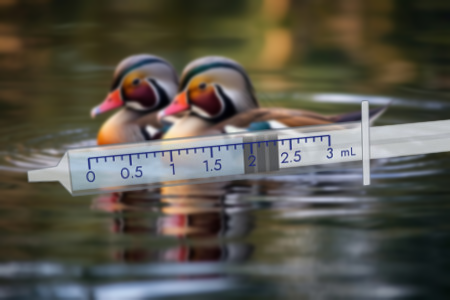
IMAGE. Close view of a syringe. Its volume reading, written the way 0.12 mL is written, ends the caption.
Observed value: 1.9 mL
